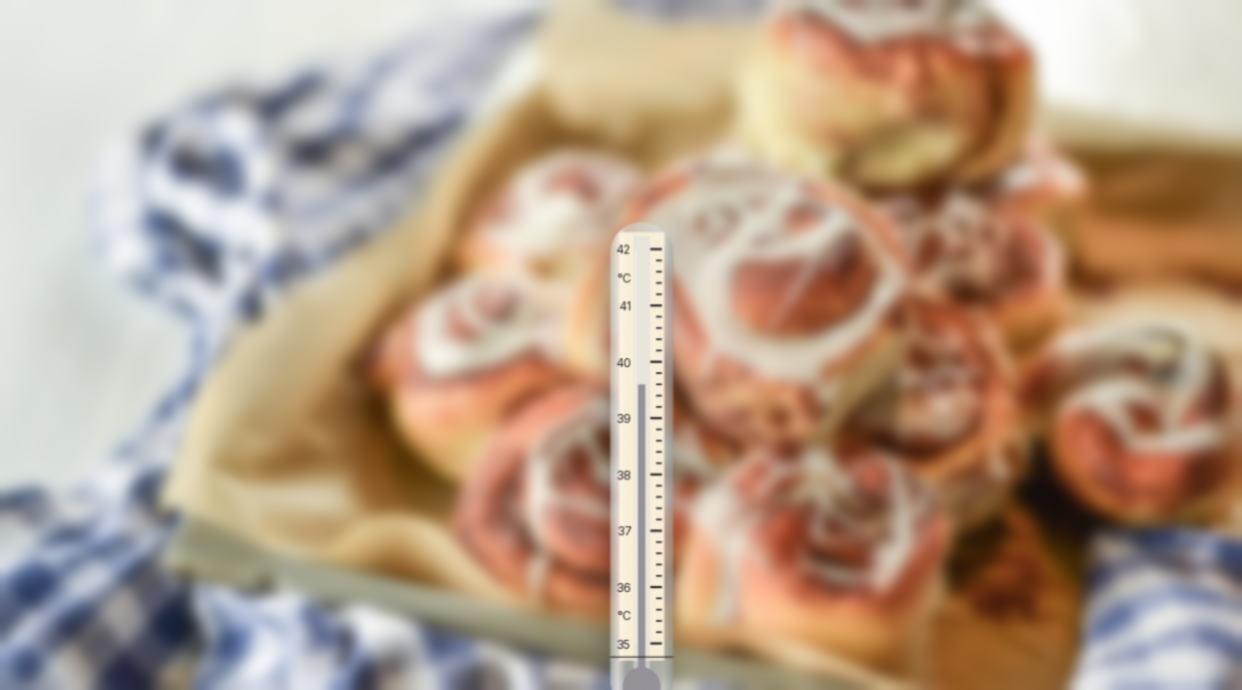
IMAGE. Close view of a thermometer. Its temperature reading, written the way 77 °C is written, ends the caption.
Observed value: 39.6 °C
